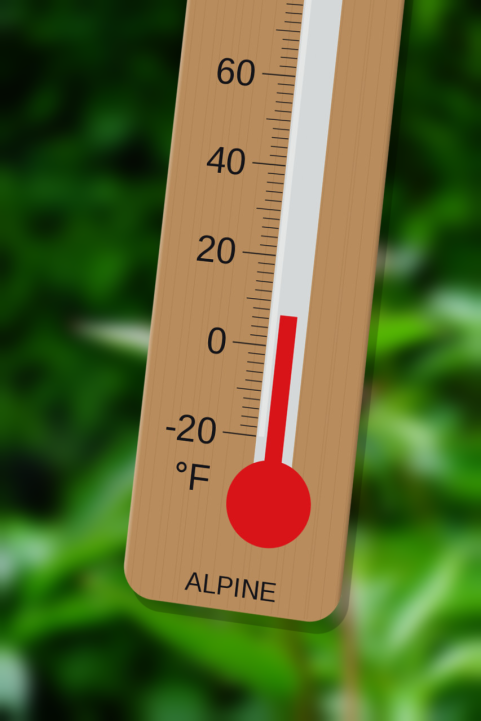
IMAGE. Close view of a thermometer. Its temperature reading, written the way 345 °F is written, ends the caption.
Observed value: 7 °F
